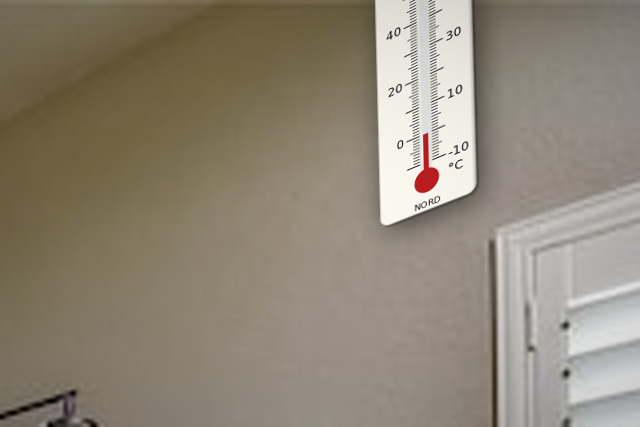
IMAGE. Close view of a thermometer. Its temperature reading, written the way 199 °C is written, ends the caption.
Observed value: 0 °C
